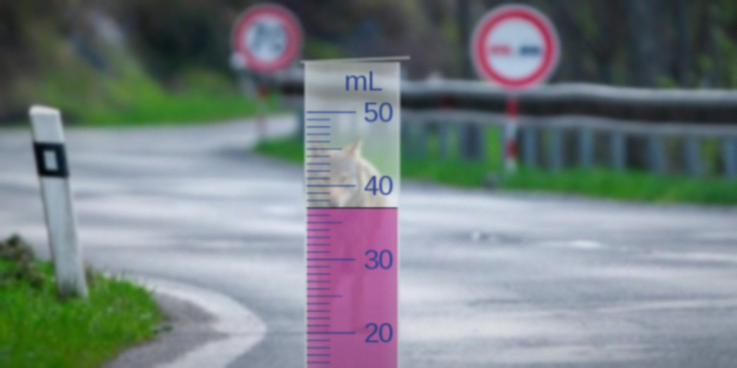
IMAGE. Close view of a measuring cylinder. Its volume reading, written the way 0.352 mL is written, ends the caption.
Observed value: 37 mL
